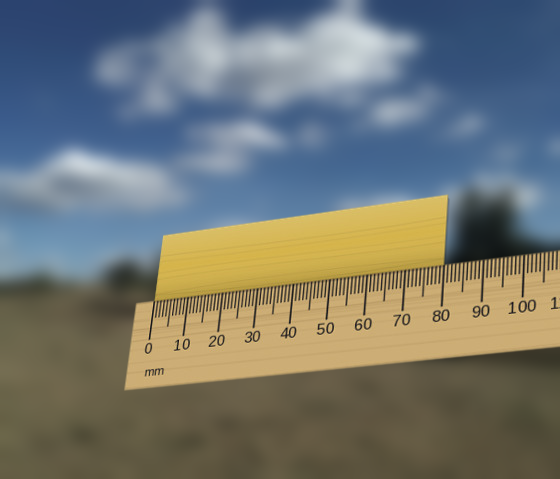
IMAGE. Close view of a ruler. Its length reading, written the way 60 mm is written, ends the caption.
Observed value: 80 mm
